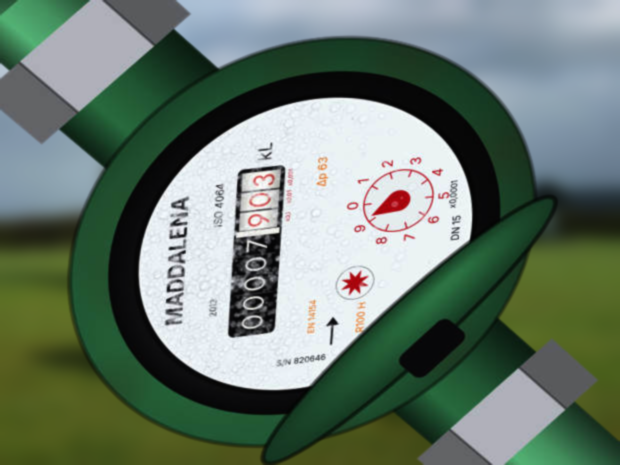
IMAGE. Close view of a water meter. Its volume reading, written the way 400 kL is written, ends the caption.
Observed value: 7.9029 kL
